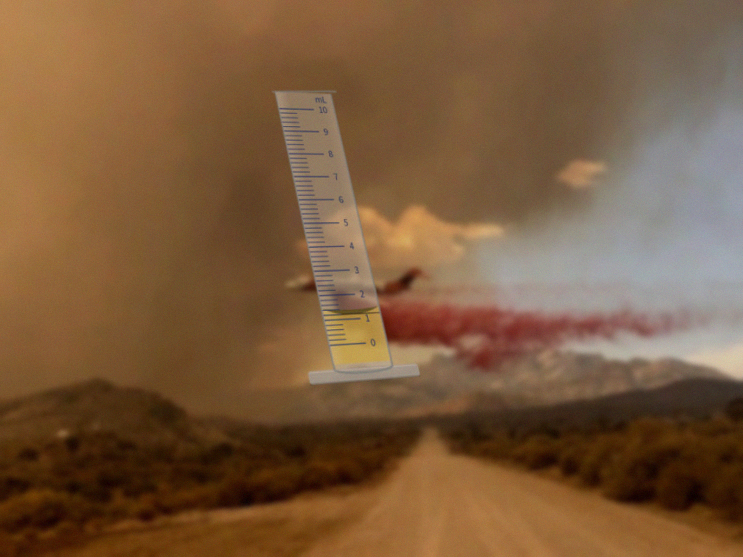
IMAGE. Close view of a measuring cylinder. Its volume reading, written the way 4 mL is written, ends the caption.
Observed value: 1.2 mL
